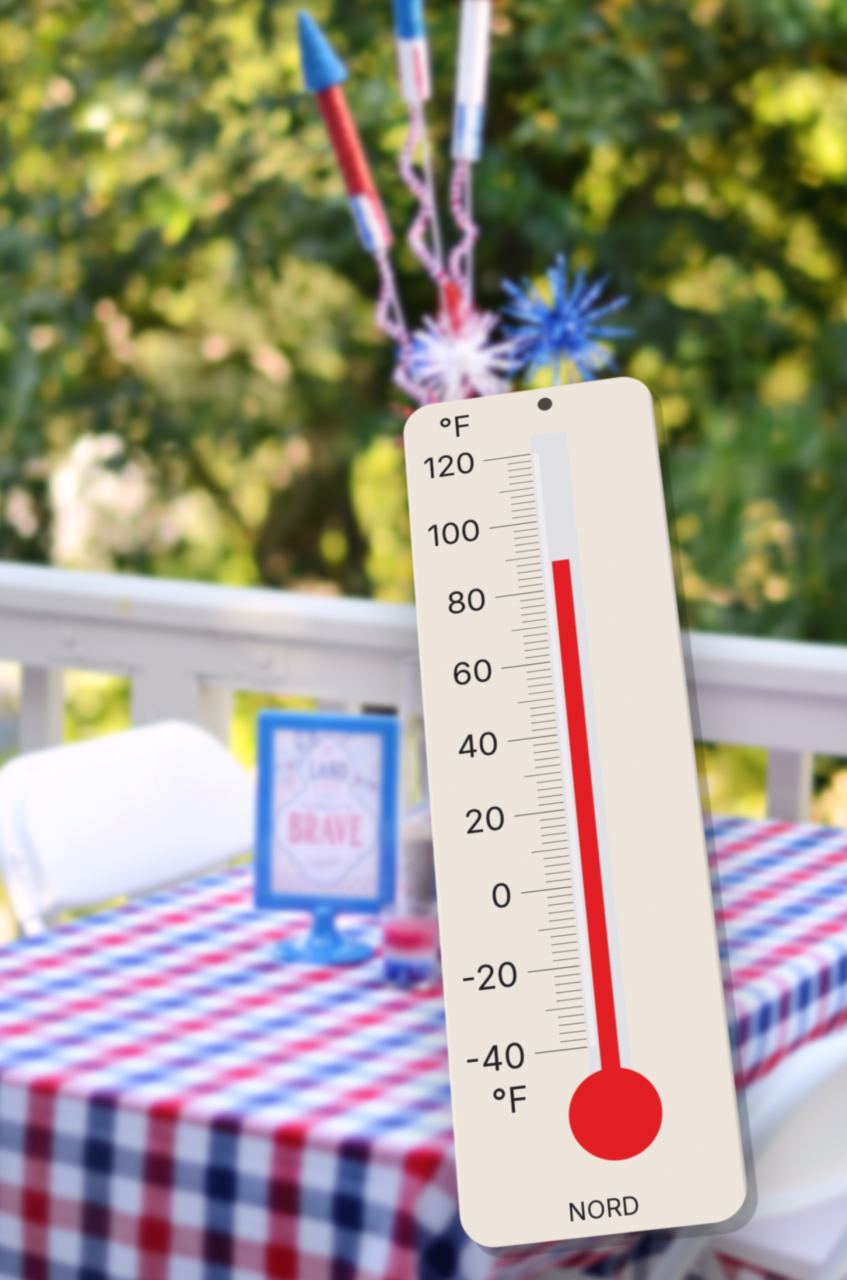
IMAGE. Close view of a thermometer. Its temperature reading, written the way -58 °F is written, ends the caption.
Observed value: 88 °F
